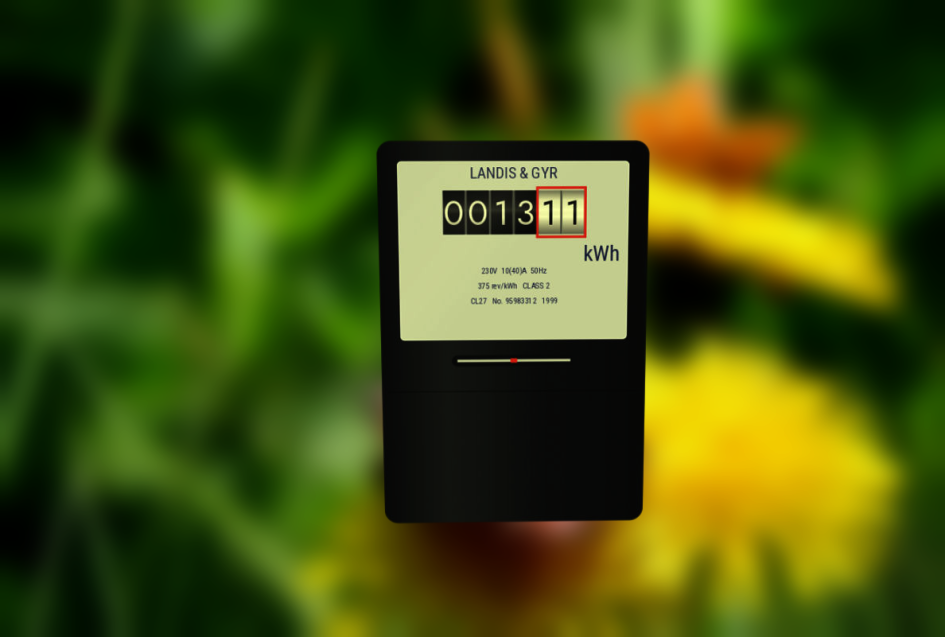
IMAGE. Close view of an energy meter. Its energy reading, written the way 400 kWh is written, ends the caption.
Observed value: 13.11 kWh
